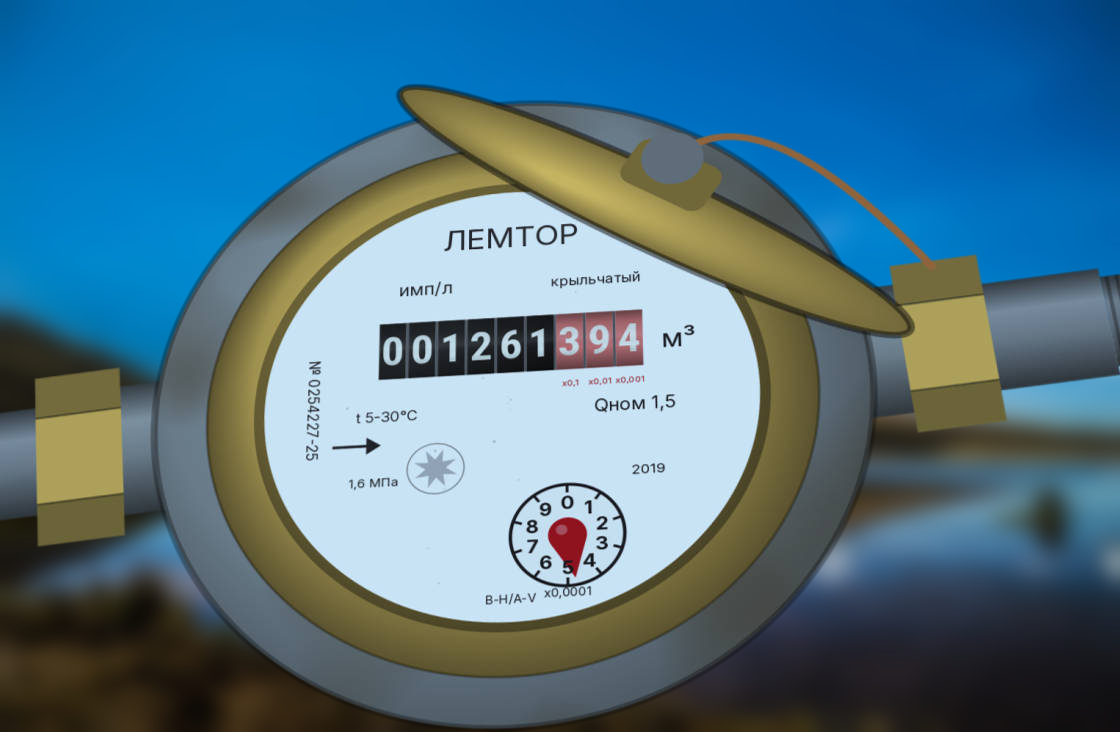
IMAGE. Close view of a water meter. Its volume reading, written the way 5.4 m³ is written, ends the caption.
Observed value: 1261.3944 m³
